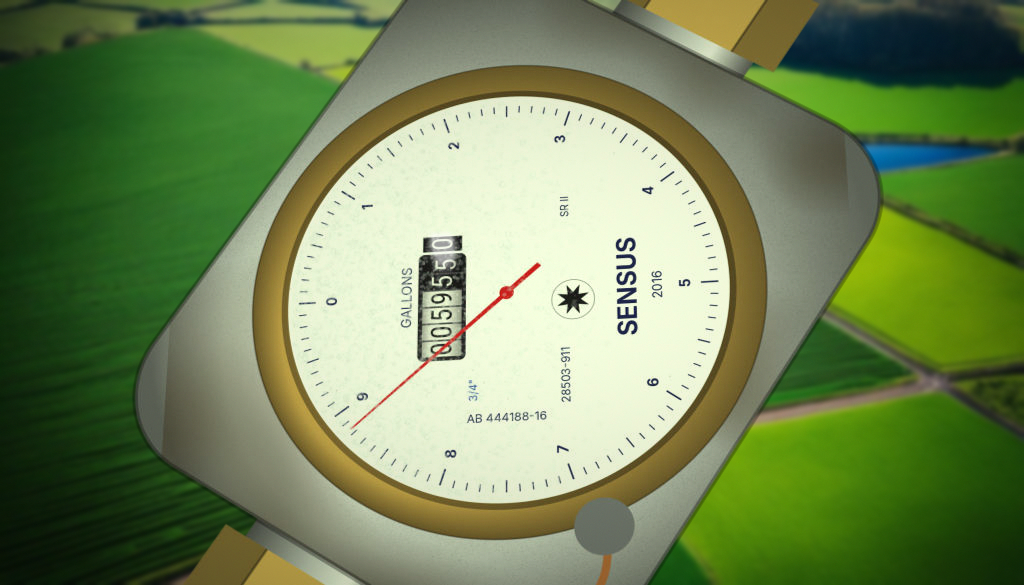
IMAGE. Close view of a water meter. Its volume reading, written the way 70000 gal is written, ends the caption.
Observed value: 59548.8 gal
